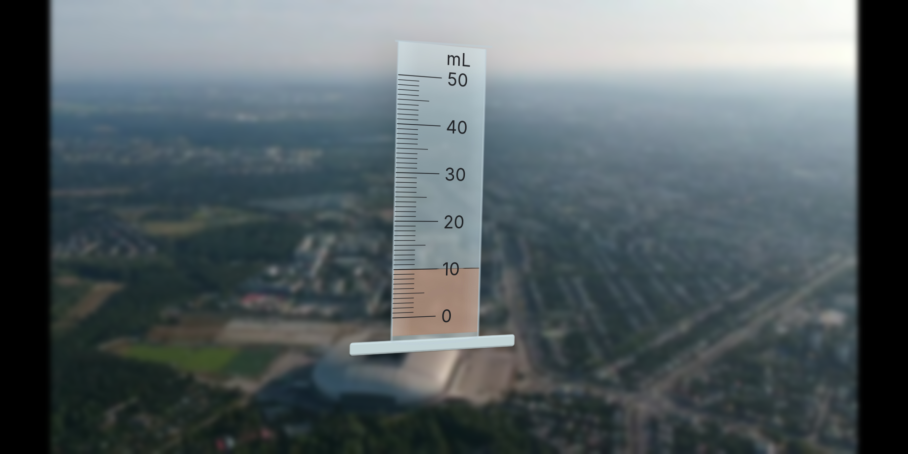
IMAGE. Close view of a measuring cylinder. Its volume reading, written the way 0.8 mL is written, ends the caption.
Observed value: 10 mL
